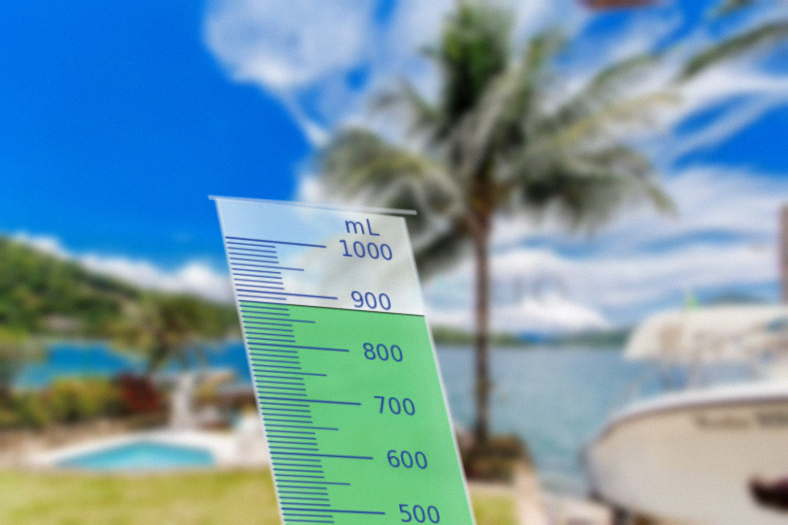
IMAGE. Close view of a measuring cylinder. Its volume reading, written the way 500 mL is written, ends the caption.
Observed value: 880 mL
